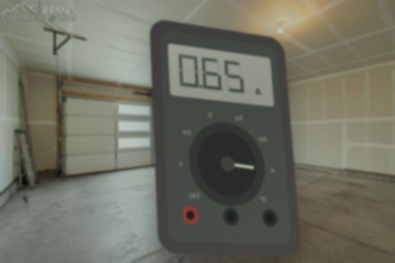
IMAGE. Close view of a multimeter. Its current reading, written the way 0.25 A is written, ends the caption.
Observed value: 0.65 A
